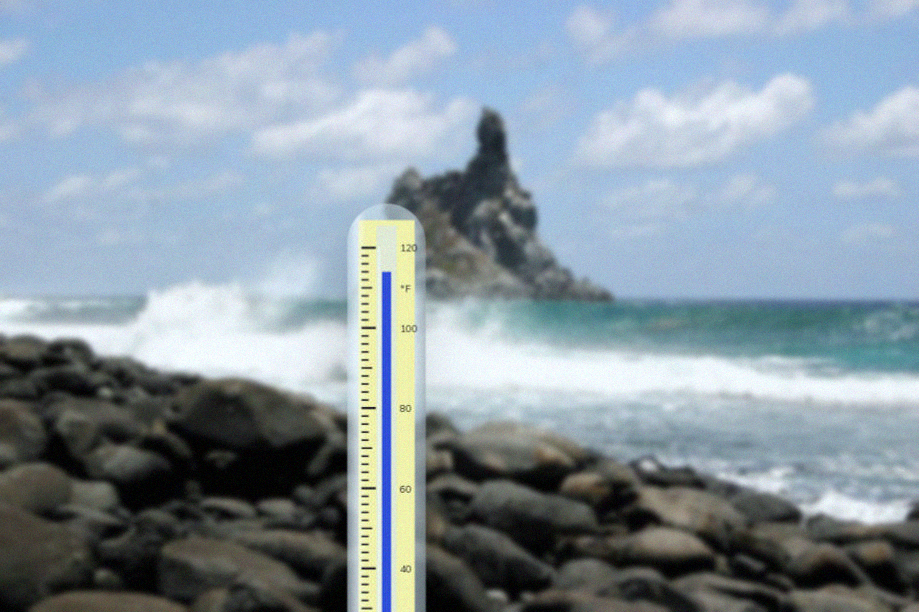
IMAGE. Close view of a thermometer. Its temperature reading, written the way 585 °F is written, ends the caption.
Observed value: 114 °F
